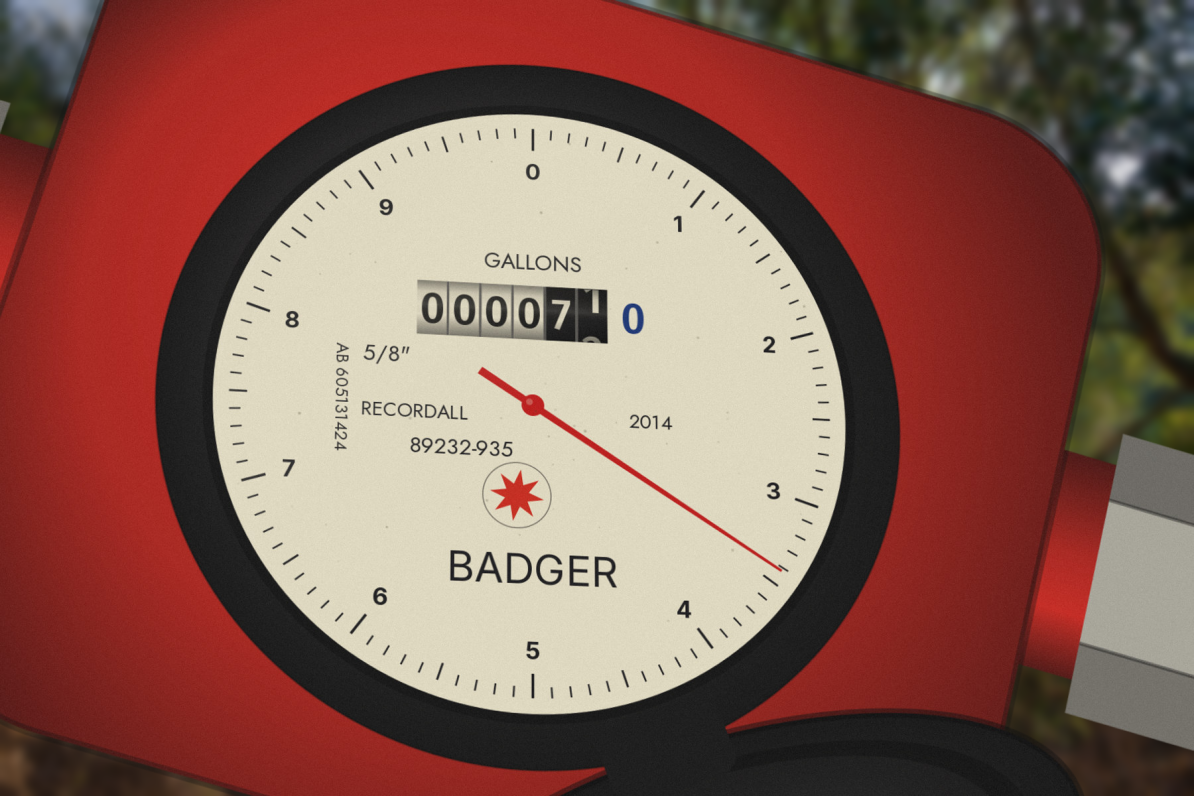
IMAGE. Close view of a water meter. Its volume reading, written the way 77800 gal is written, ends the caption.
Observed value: 713.4 gal
